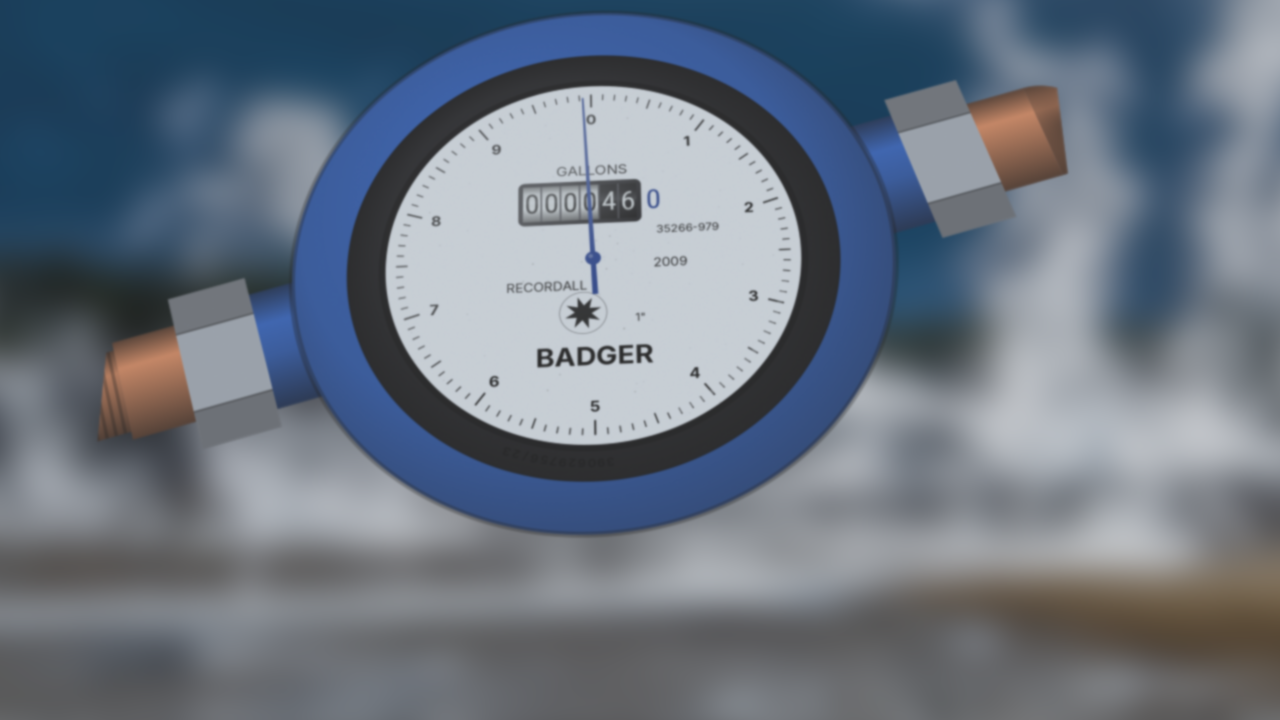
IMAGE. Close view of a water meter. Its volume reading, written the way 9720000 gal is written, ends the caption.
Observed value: 459.9 gal
